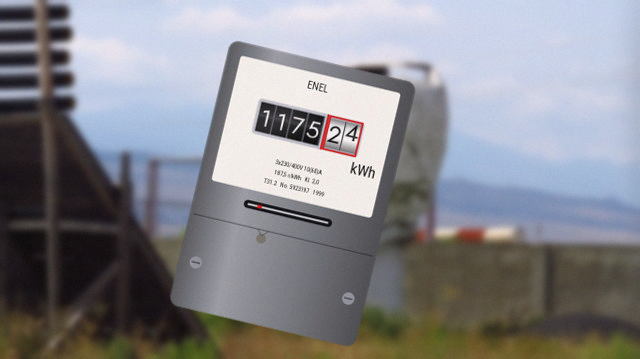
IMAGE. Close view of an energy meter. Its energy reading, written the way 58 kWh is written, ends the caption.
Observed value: 1175.24 kWh
